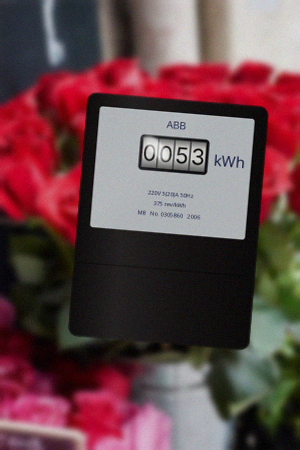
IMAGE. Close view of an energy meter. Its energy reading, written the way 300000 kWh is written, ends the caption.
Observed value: 53 kWh
